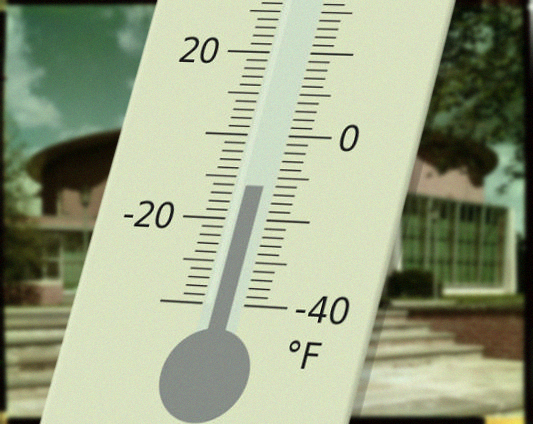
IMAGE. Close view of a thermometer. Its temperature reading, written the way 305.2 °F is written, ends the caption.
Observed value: -12 °F
